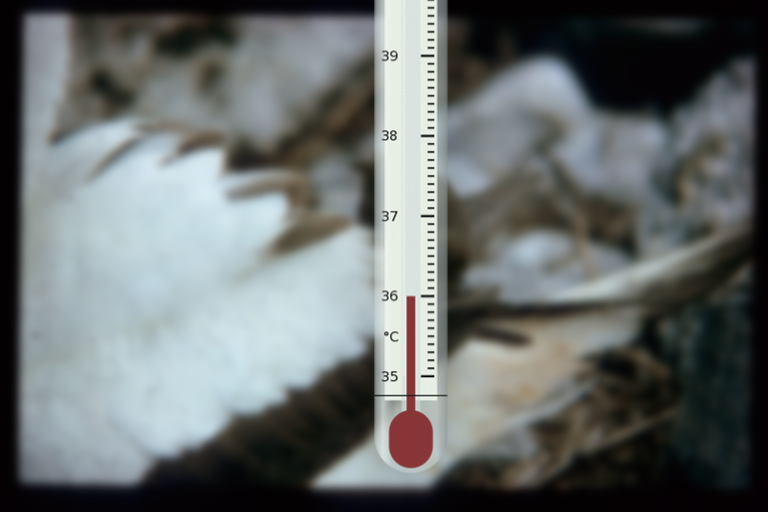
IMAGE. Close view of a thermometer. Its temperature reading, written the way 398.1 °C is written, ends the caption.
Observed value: 36 °C
